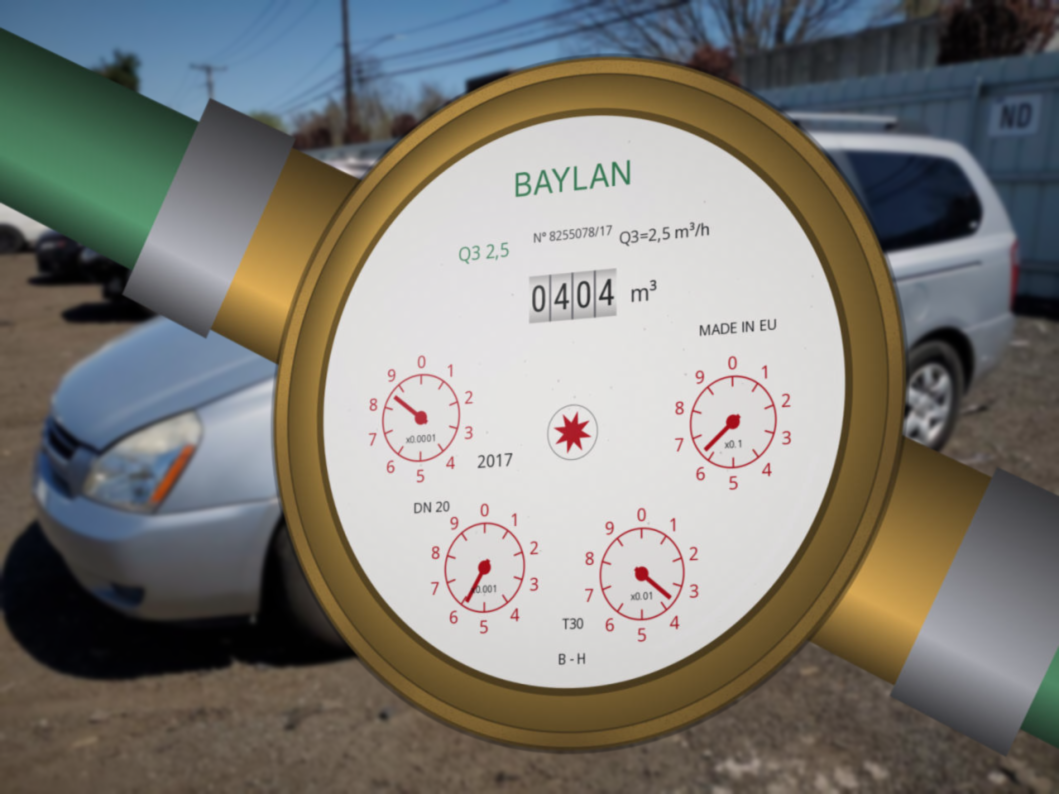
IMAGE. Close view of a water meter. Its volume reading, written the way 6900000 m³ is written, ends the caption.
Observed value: 404.6358 m³
